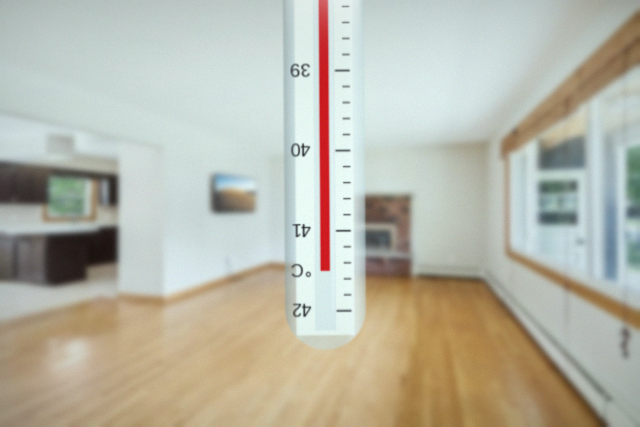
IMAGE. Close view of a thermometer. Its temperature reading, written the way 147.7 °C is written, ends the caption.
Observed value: 41.5 °C
